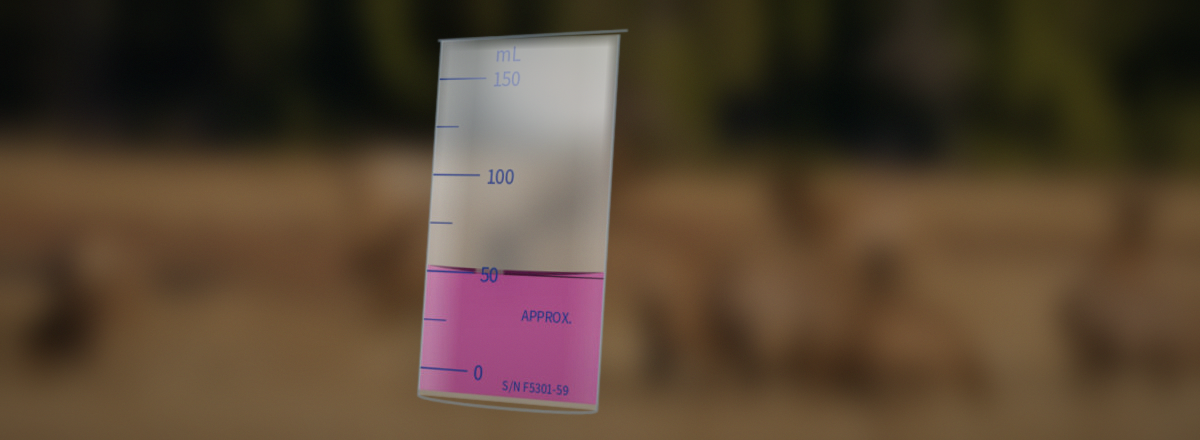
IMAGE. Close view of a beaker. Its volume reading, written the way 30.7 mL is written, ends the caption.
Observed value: 50 mL
